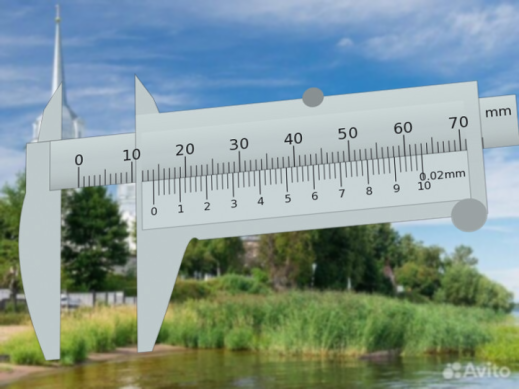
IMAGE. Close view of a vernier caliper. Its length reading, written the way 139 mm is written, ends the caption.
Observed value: 14.0 mm
